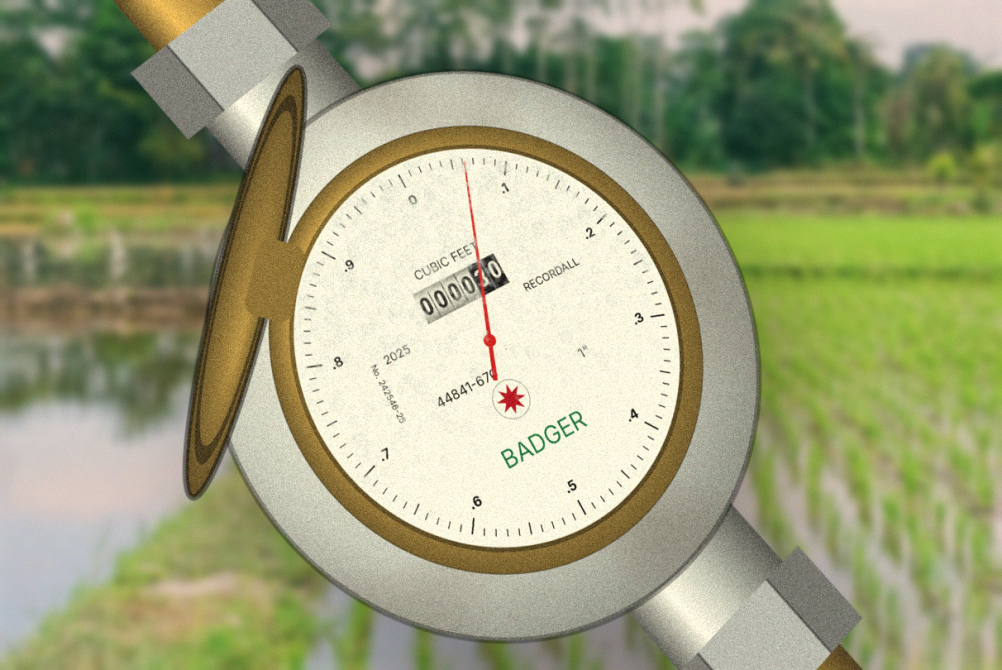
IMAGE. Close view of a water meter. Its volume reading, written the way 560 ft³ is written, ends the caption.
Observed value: 30.06 ft³
